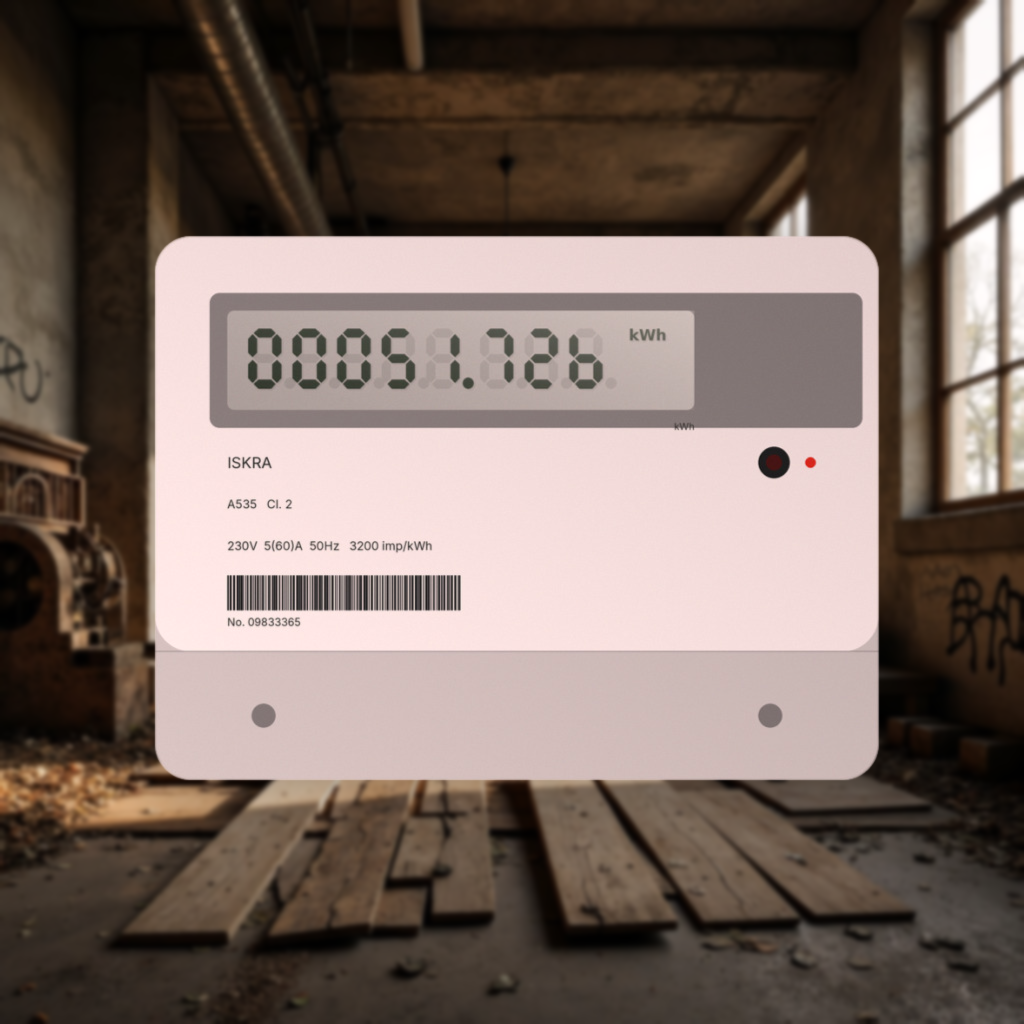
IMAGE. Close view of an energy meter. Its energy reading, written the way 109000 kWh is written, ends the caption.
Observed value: 51.726 kWh
